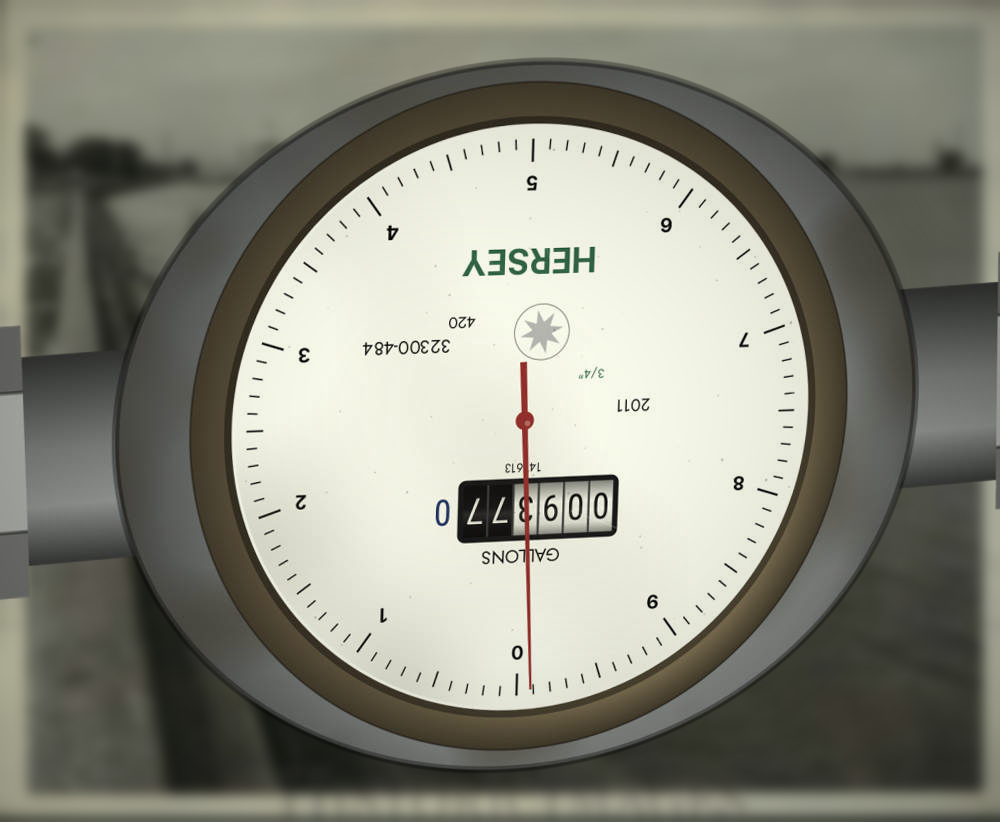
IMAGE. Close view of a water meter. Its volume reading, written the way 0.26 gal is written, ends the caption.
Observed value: 93769.9 gal
